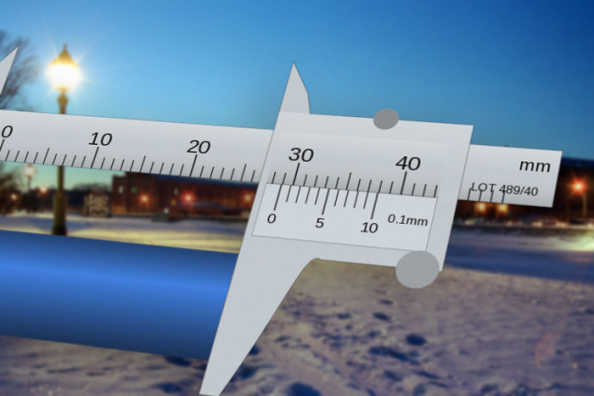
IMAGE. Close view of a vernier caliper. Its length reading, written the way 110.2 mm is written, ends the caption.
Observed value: 28.9 mm
